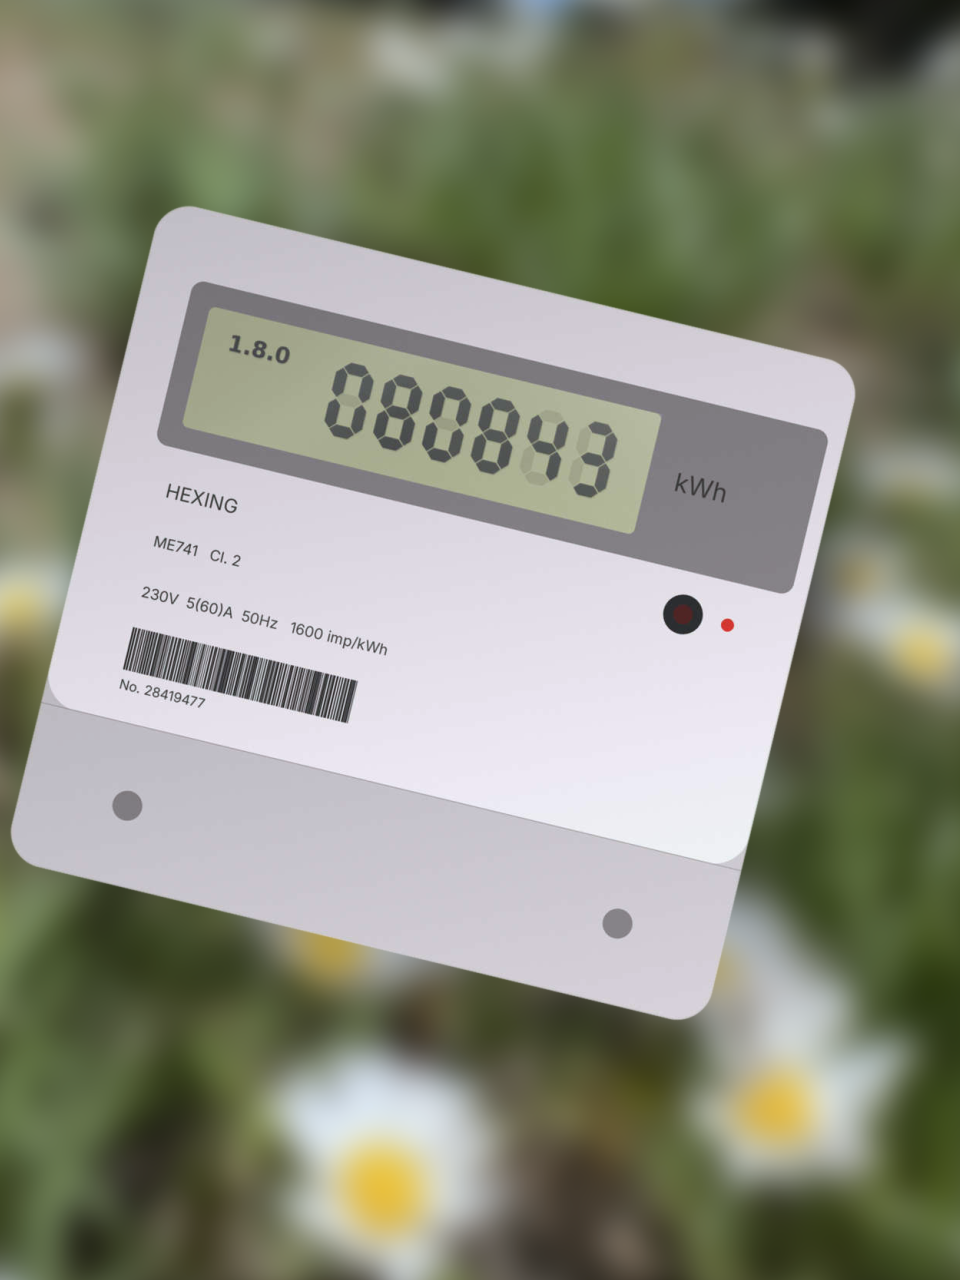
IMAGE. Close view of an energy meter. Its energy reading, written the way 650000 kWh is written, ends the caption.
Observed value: 80843 kWh
